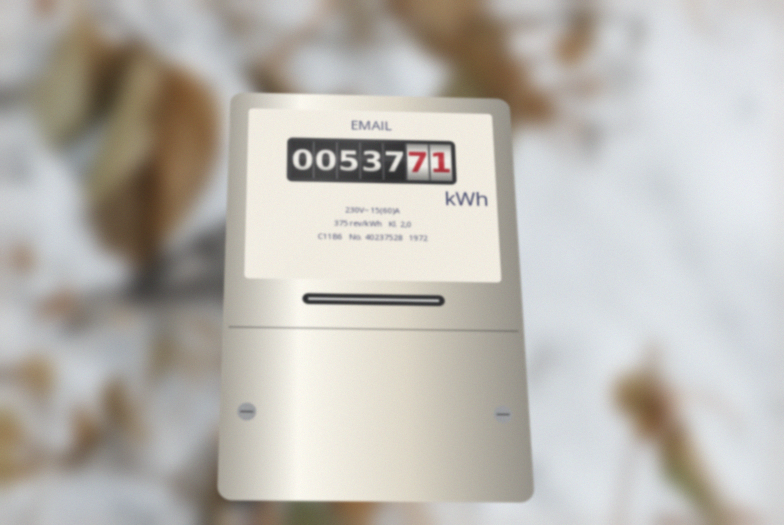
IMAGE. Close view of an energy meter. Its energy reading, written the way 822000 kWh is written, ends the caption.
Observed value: 537.71 kWh
